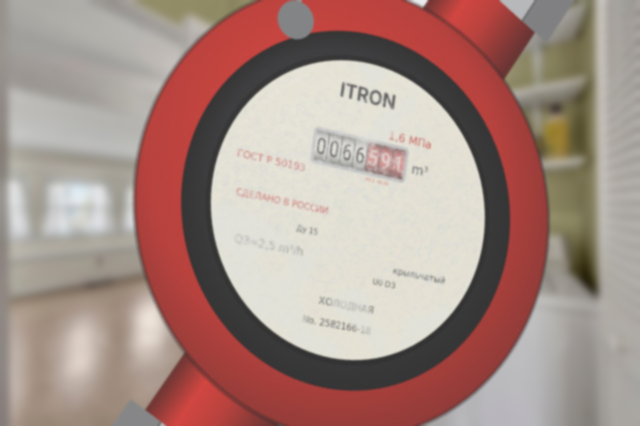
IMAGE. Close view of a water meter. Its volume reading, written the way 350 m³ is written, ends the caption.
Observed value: 66.591 m³
